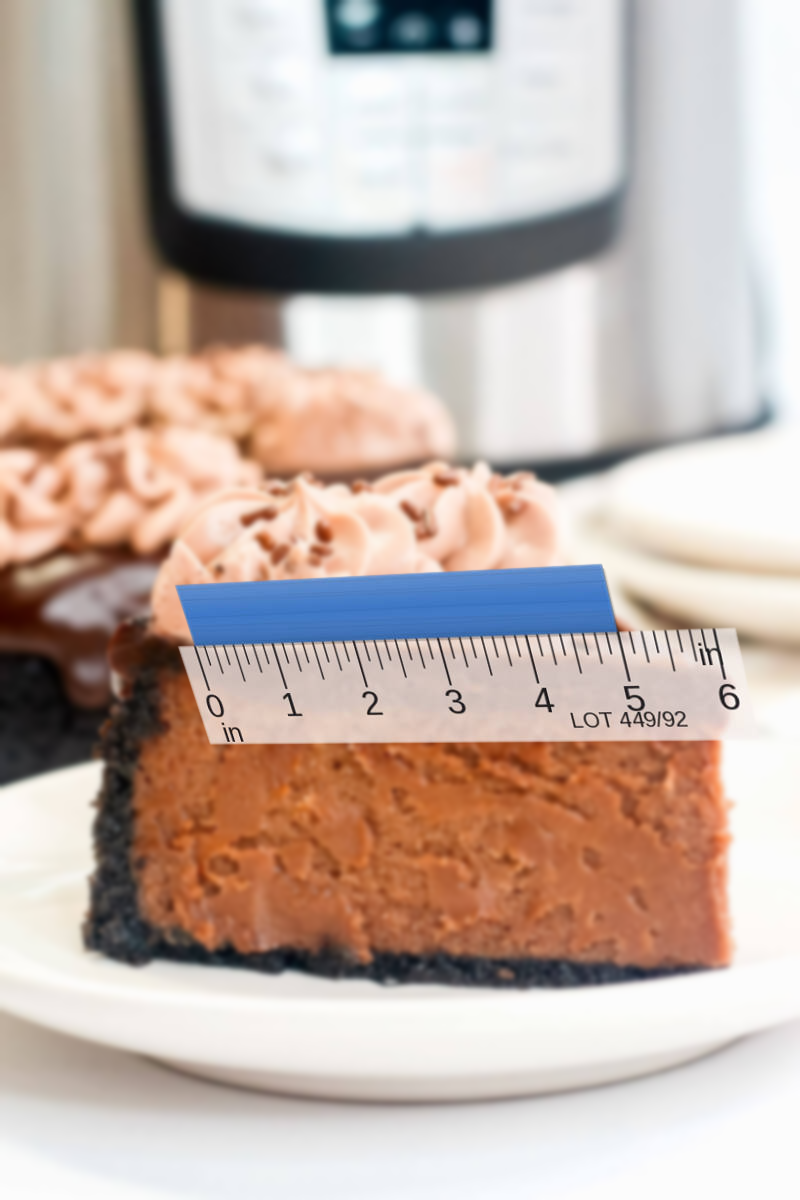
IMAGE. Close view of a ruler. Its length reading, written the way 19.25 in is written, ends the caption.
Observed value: 5 in
